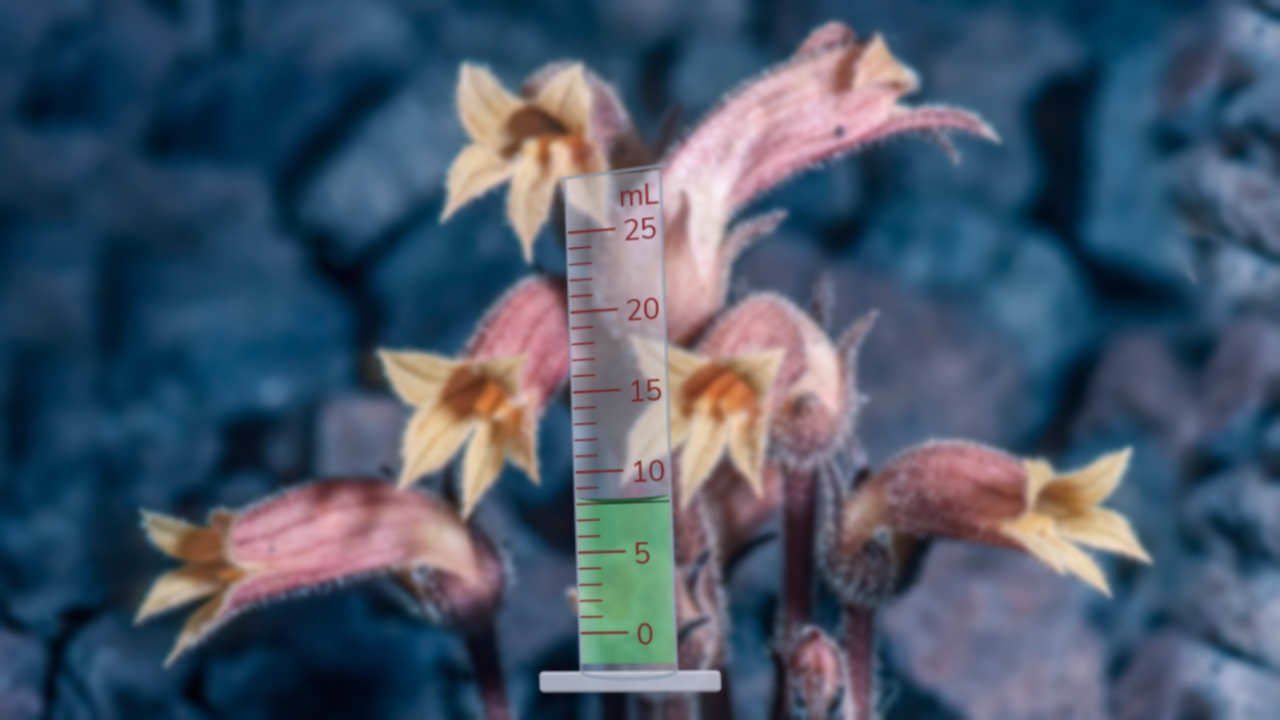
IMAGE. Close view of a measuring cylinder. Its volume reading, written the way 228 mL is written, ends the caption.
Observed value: 8 mL
